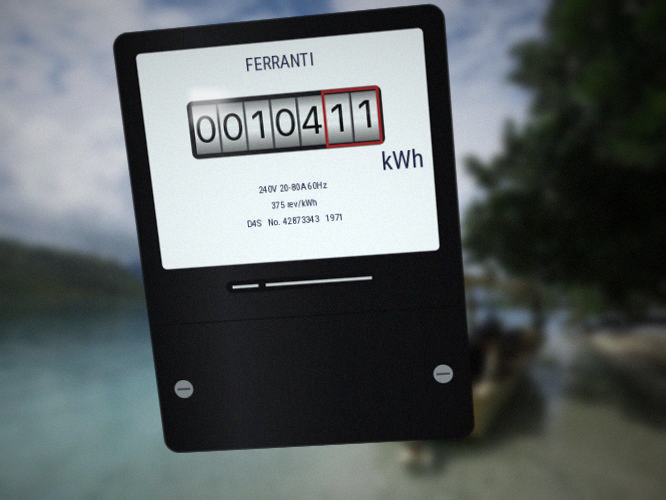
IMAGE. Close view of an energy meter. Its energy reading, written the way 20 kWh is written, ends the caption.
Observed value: 104.11 kWh
